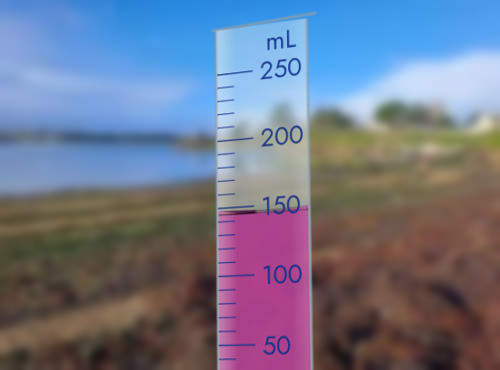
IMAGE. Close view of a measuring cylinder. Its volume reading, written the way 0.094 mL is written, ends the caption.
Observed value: 145 mL
